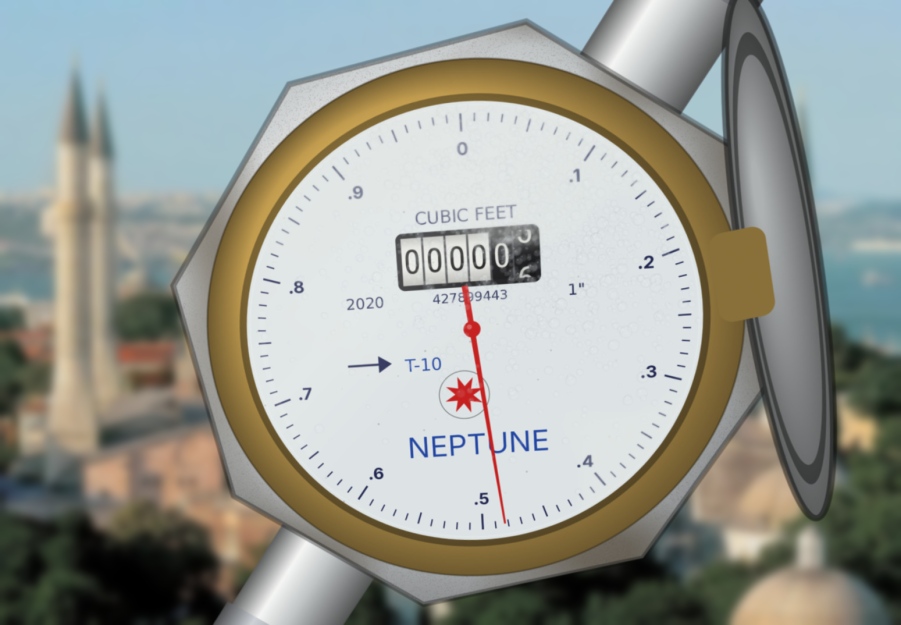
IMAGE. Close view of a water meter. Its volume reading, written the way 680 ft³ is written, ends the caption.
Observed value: 5.48 ft³
